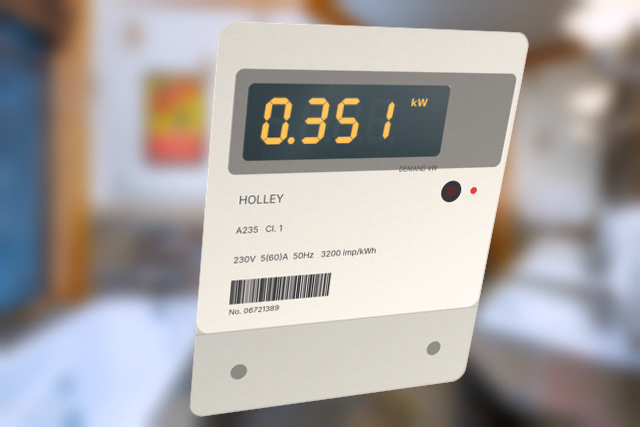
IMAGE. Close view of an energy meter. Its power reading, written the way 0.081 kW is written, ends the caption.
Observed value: 0.351 kW
